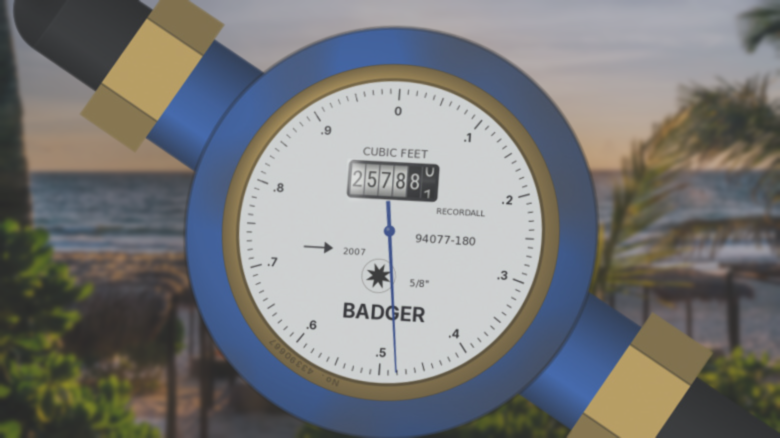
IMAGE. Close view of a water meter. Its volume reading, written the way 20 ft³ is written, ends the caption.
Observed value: 257880.48 ft³
